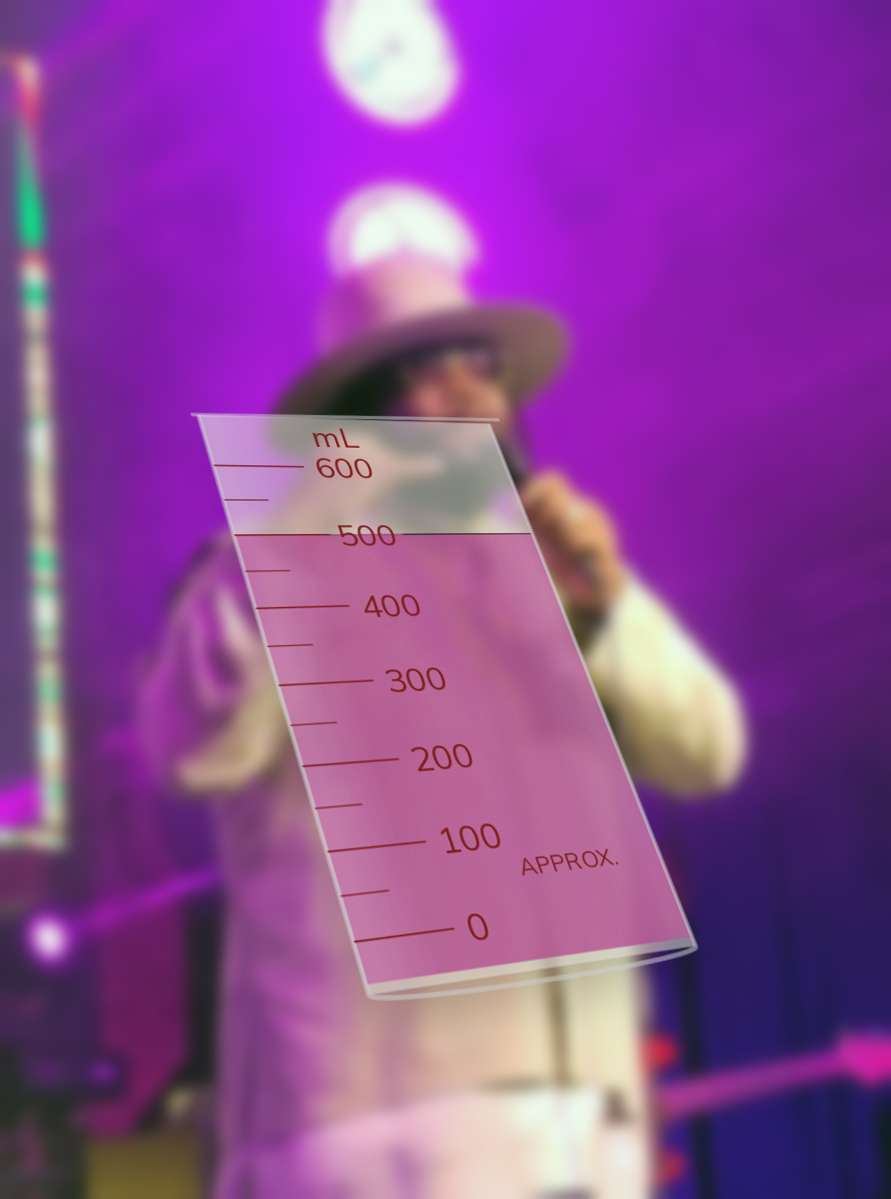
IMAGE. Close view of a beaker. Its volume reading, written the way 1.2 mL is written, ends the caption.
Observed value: 500 mL
